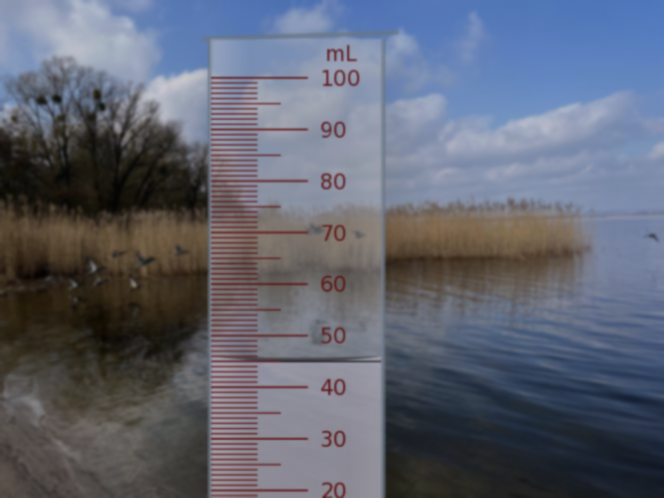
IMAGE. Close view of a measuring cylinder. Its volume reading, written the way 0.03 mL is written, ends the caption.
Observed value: 45 mL
